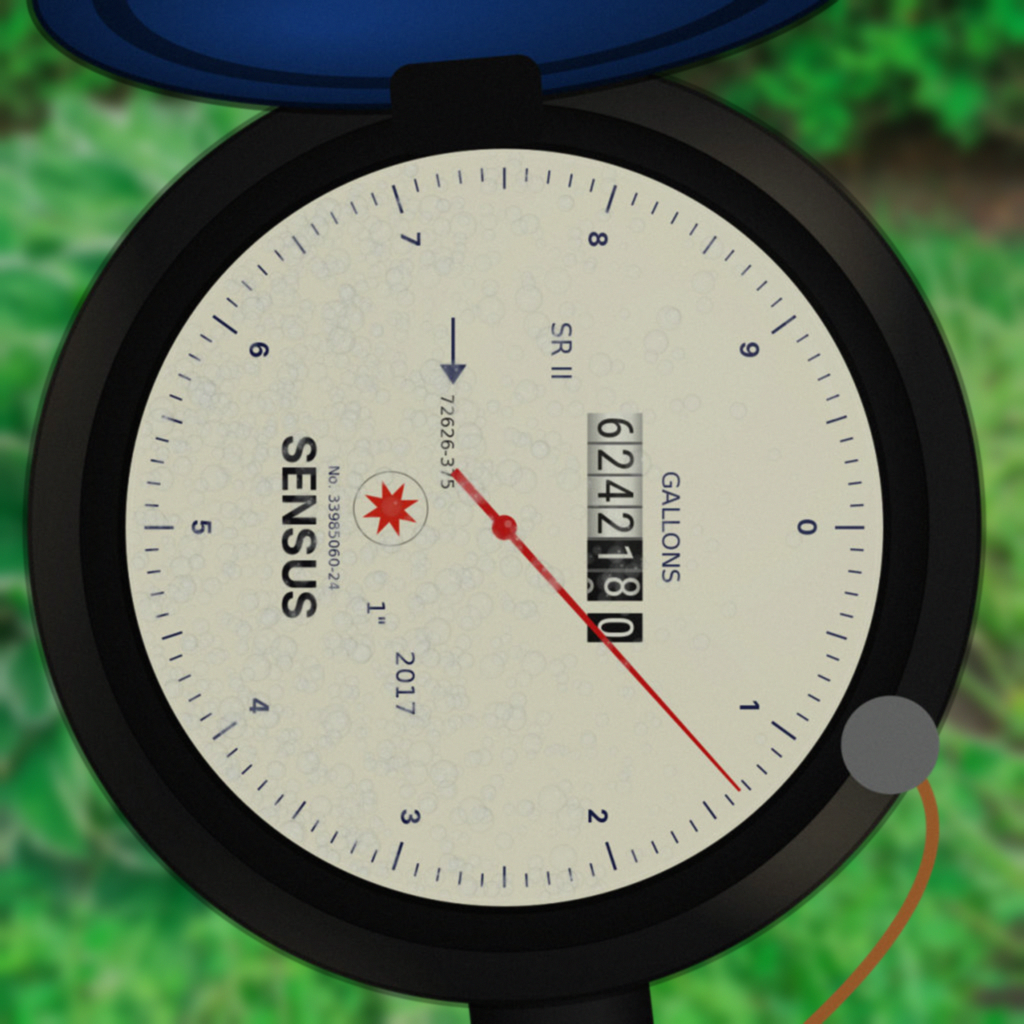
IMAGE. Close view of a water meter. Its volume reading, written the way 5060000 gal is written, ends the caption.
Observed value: 6242181.3 gal
